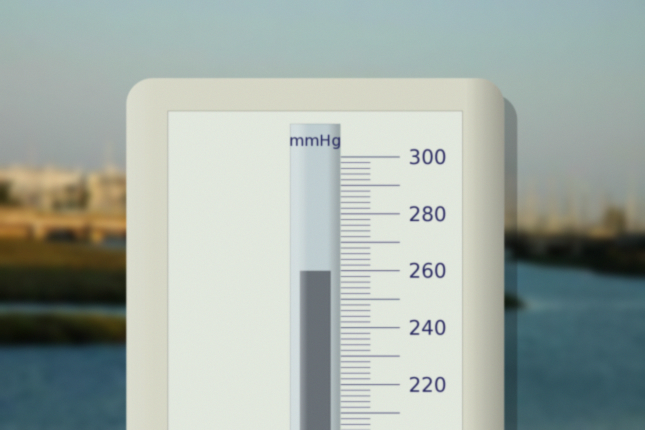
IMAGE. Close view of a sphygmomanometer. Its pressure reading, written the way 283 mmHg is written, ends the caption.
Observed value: 260 mmHg
